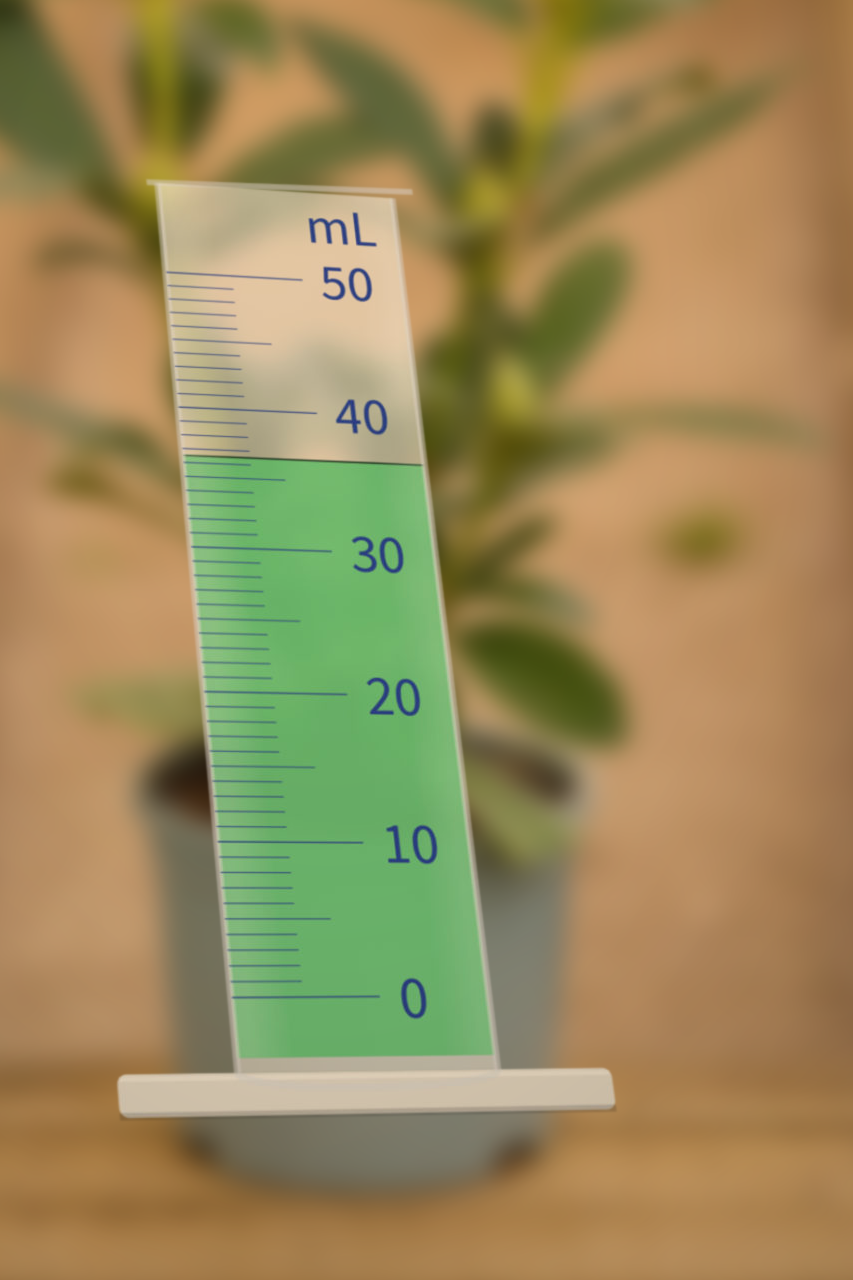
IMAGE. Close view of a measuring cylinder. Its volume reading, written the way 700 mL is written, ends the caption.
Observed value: 36.5 mL
